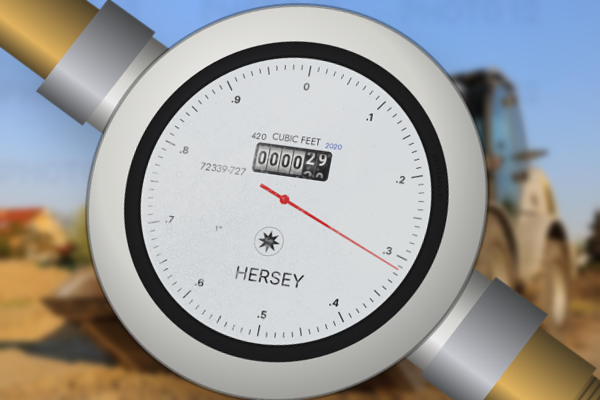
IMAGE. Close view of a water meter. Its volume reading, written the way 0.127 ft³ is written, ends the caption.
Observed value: 29.31 ft³
